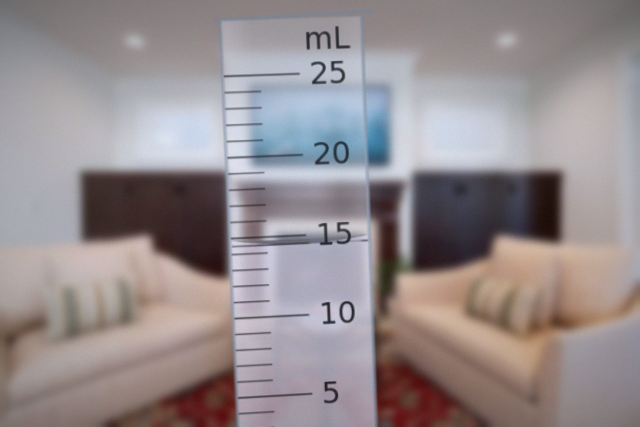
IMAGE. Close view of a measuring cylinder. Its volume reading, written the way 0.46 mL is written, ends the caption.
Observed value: 14.5 mL
